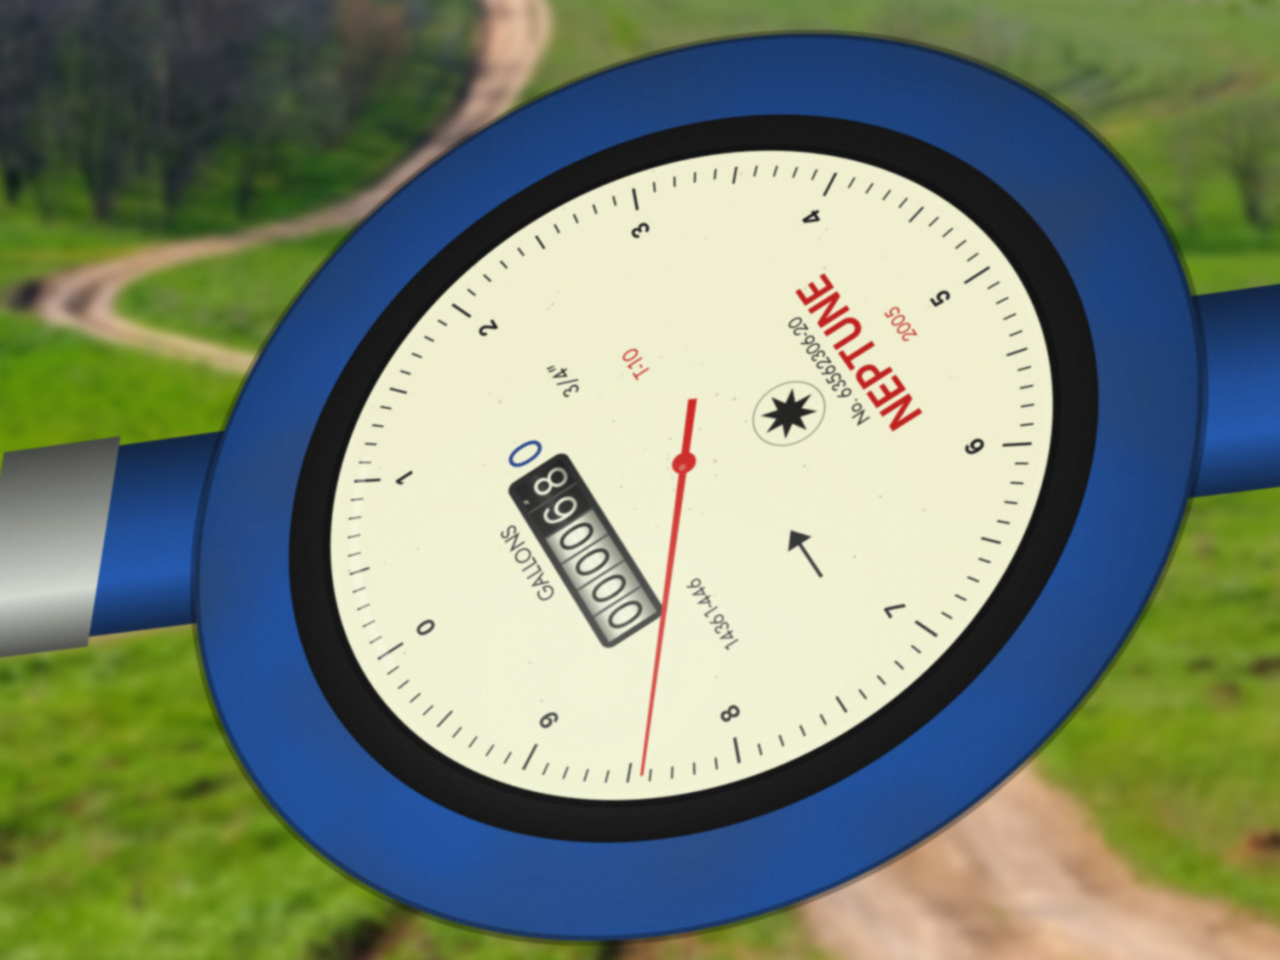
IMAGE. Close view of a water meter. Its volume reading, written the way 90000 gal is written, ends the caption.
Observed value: 678.4 gal
